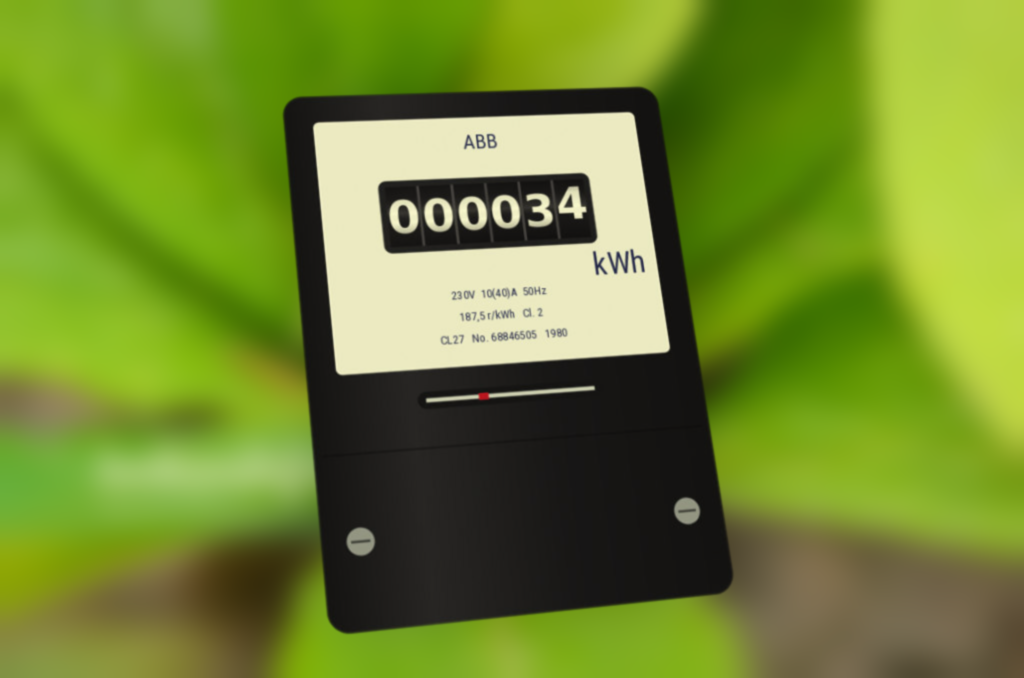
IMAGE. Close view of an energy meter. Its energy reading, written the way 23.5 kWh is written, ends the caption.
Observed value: 34 kWh
